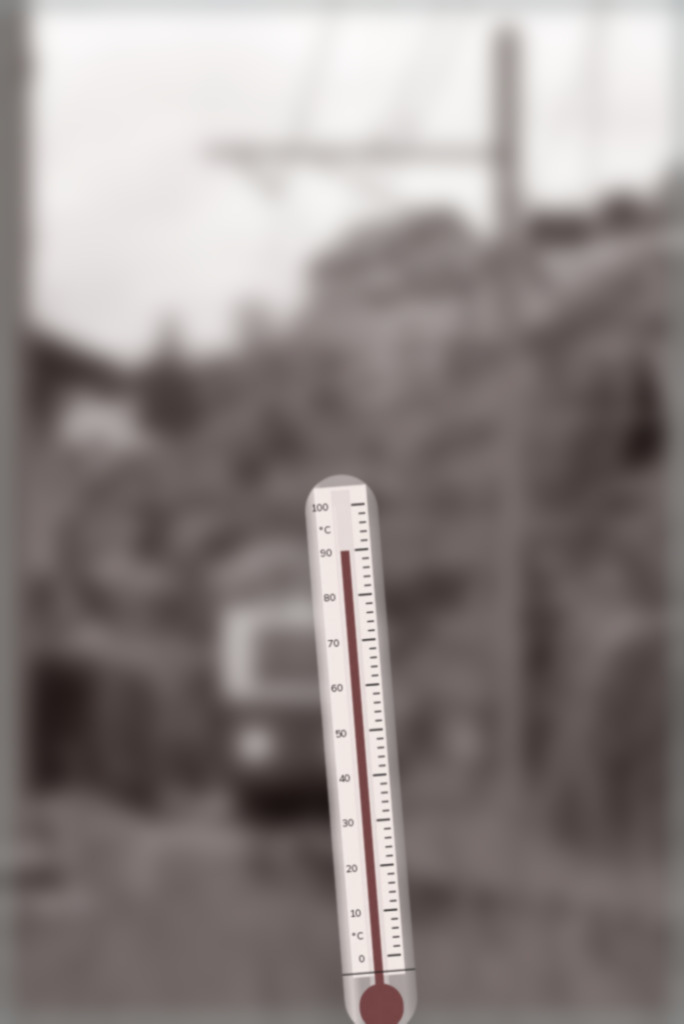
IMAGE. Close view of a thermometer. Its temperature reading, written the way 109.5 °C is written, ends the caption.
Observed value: 90 °C
